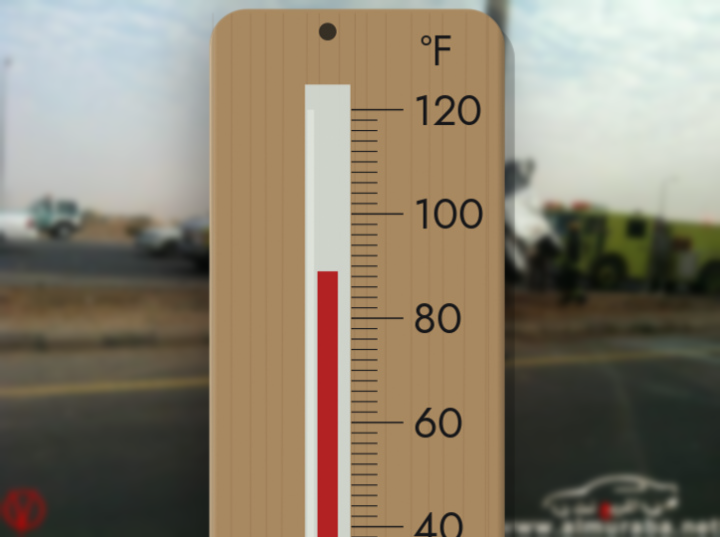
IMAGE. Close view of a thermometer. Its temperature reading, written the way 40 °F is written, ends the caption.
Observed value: 89 °F
